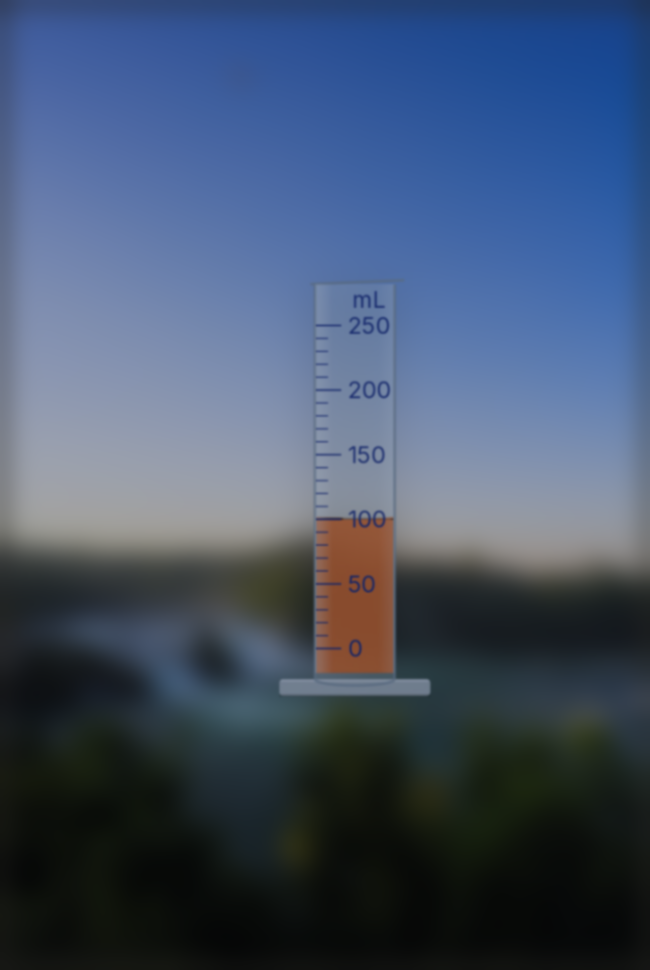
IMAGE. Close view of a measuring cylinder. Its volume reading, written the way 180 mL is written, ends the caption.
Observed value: 100 mL
